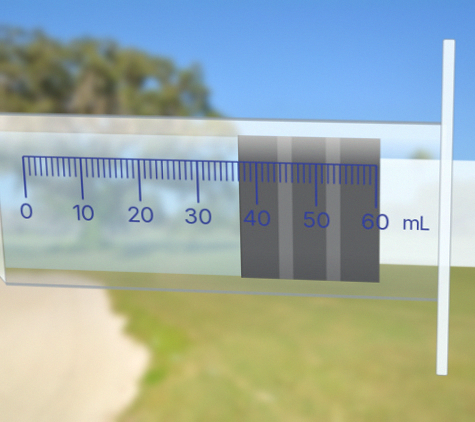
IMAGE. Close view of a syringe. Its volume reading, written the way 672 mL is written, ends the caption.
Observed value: 37 mL
